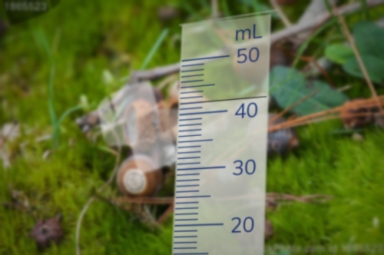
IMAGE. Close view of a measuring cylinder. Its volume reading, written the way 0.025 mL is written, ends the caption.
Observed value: 42 mL
